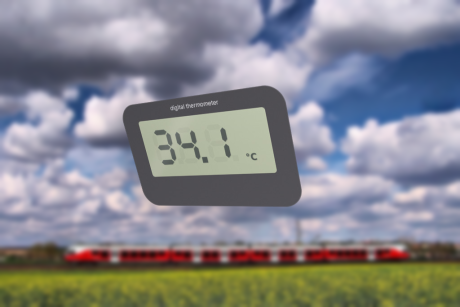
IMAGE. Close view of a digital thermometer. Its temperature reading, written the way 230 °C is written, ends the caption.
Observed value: 34.1 °C
